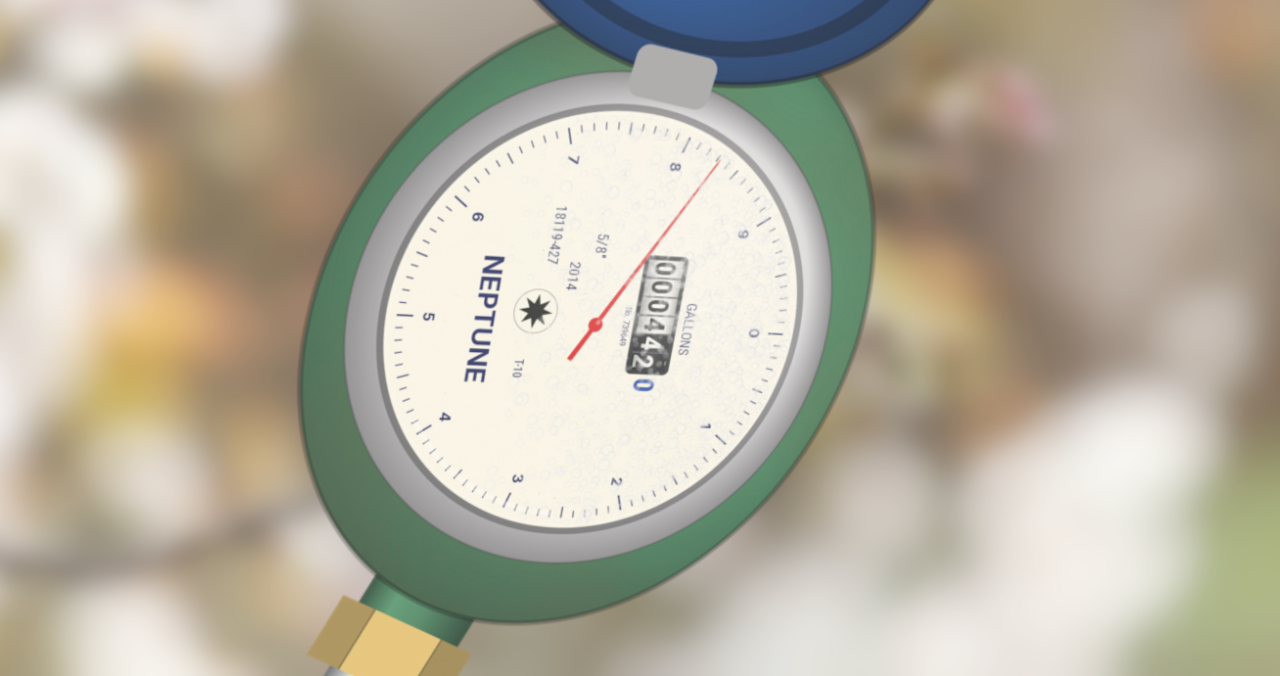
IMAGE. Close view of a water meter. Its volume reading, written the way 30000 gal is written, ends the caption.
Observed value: 4418.3 gal
